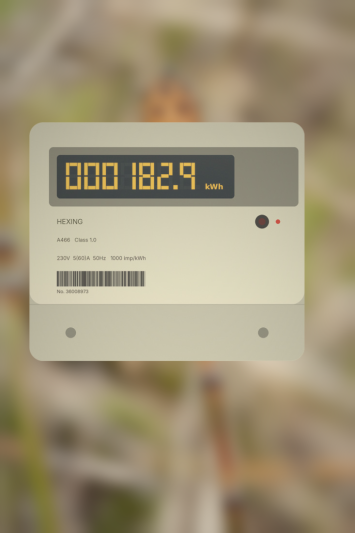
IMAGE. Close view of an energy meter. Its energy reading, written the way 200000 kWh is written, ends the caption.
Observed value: 182.9 kWh
